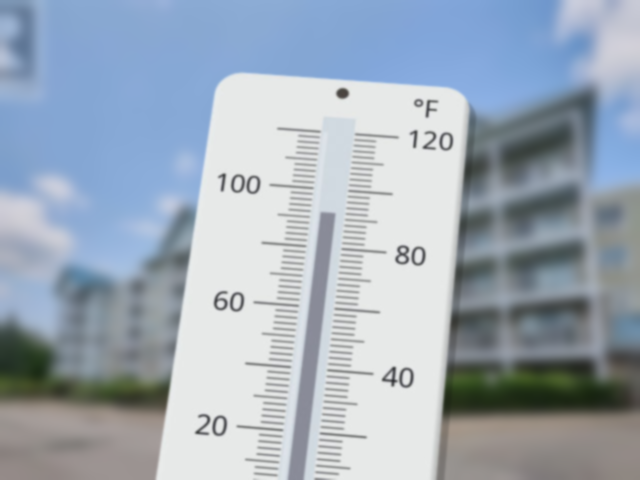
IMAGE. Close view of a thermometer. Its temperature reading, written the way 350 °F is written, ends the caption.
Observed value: 92 °F
